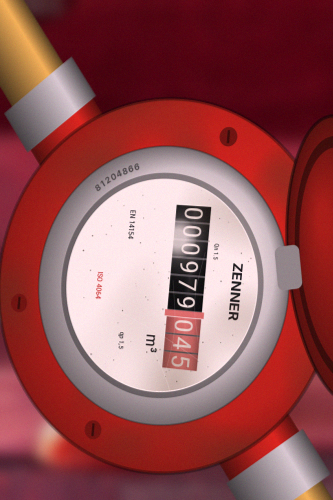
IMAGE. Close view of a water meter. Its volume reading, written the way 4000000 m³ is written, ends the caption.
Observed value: 979.045 m³
